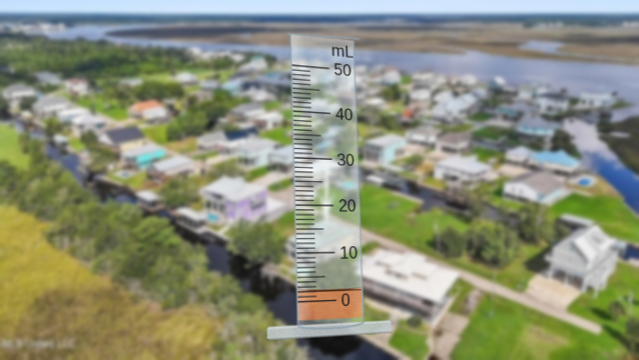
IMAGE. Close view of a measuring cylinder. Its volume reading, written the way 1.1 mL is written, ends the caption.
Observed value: 2 mL
